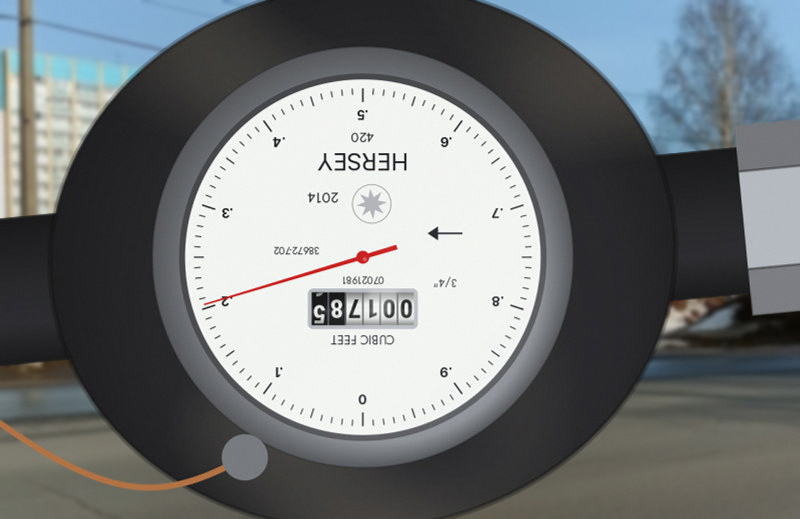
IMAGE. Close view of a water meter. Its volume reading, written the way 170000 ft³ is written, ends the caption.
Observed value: 1785.20 ft³
